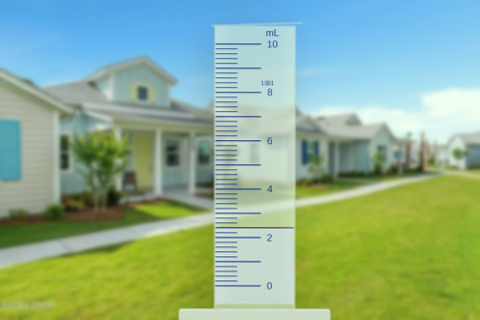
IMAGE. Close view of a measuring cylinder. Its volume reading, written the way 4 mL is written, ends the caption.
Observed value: 2.4 mL
